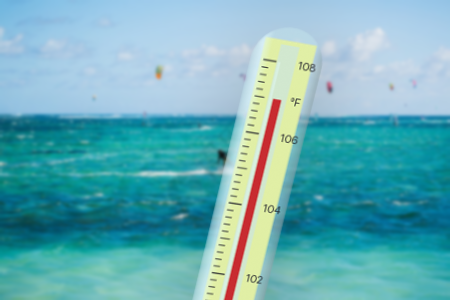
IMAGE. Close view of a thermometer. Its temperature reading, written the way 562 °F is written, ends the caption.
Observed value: 107 °F
